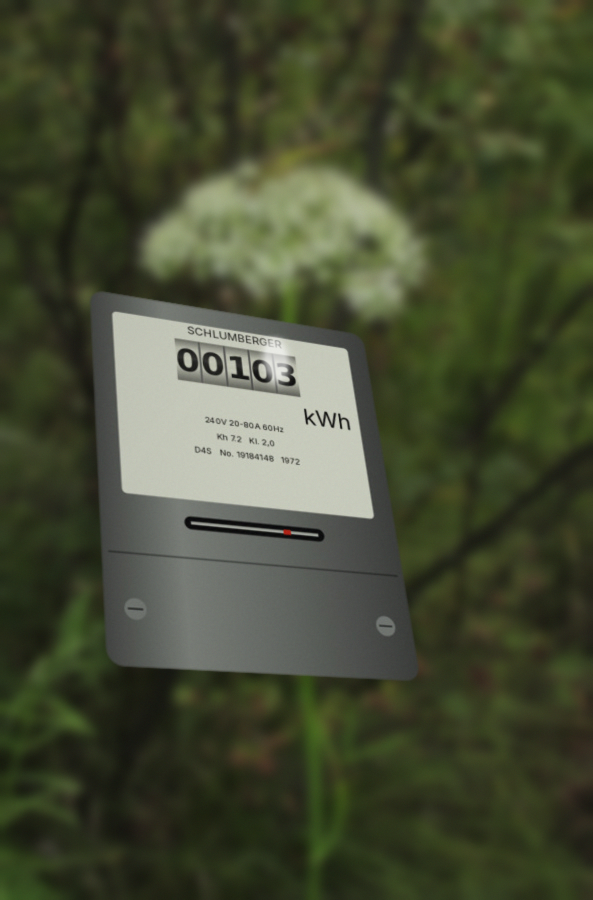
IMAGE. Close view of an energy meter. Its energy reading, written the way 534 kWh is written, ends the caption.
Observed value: 103 kWh
